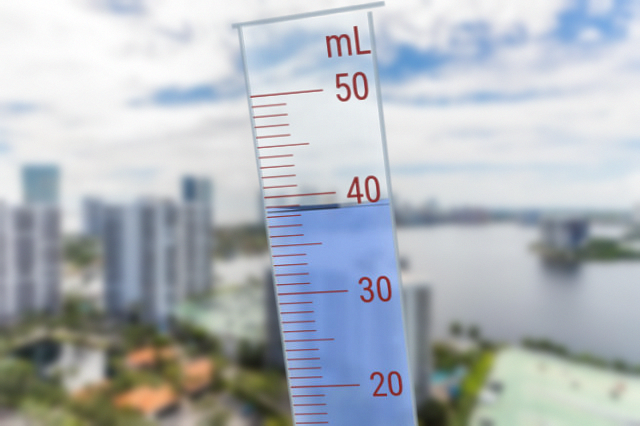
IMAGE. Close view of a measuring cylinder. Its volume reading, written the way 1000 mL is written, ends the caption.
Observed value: 38.5 mL
